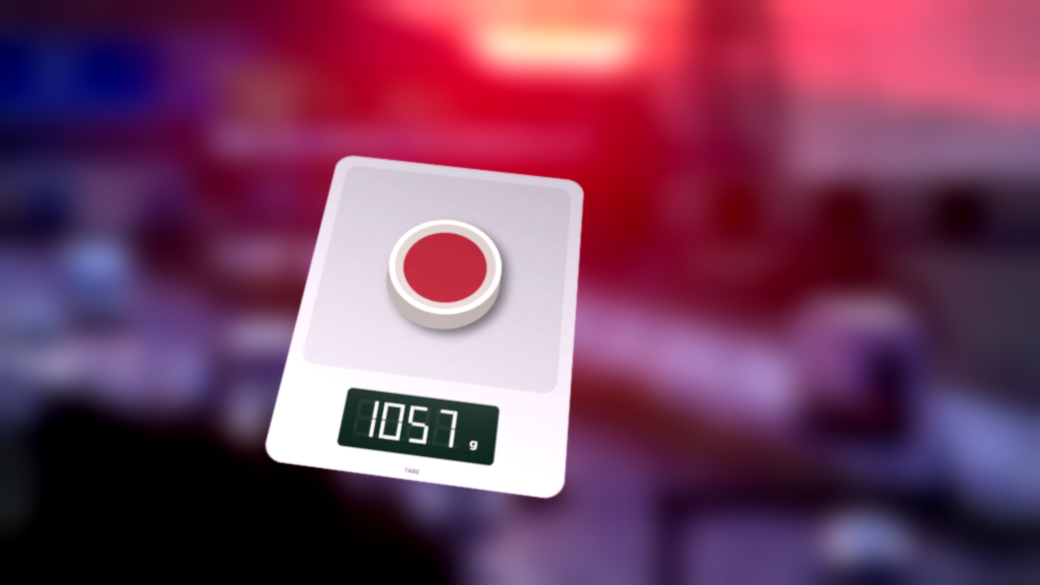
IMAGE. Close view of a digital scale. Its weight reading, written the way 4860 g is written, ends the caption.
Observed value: 1057 g
